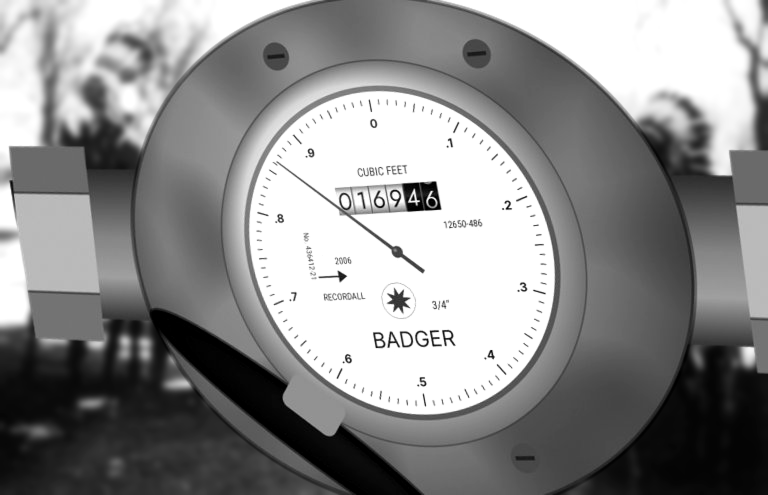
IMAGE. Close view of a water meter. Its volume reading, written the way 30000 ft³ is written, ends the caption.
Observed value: 16945.86 ft³
